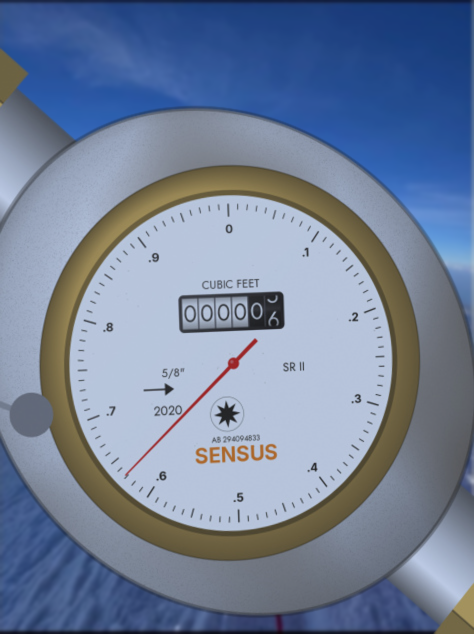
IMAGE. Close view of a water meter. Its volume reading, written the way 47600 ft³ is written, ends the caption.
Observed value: 5.63 ft³
